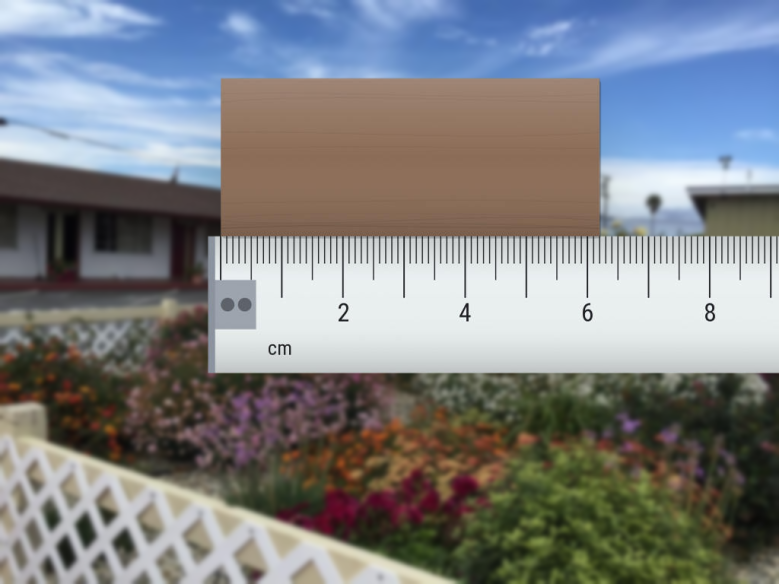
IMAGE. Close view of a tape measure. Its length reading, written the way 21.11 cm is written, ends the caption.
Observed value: 6.2 cm
